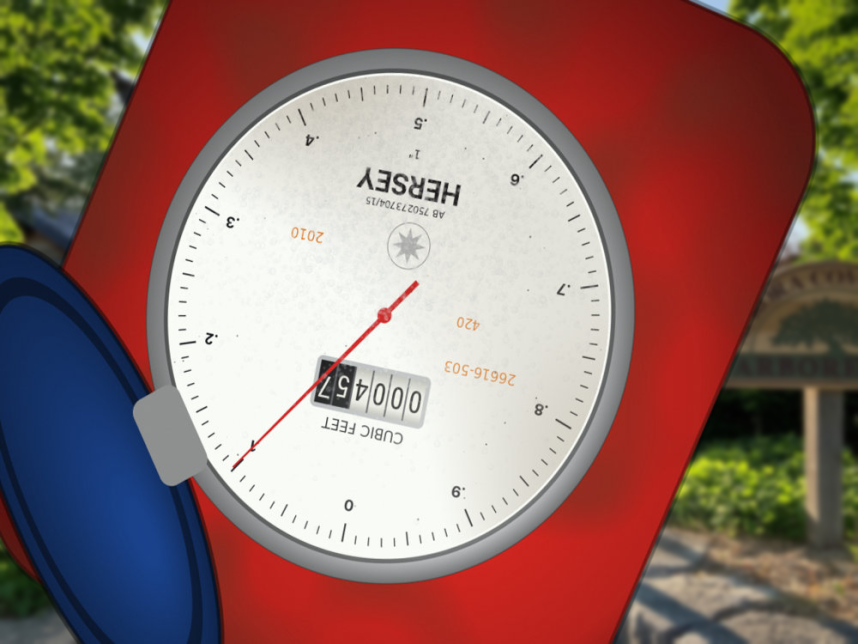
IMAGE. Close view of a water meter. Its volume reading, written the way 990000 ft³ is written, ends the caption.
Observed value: 457.10 ft³
